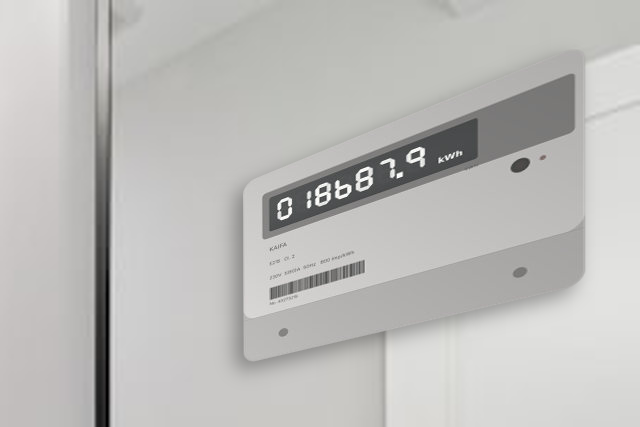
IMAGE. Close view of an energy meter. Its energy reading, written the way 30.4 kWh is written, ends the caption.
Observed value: 18687.9 kWh
